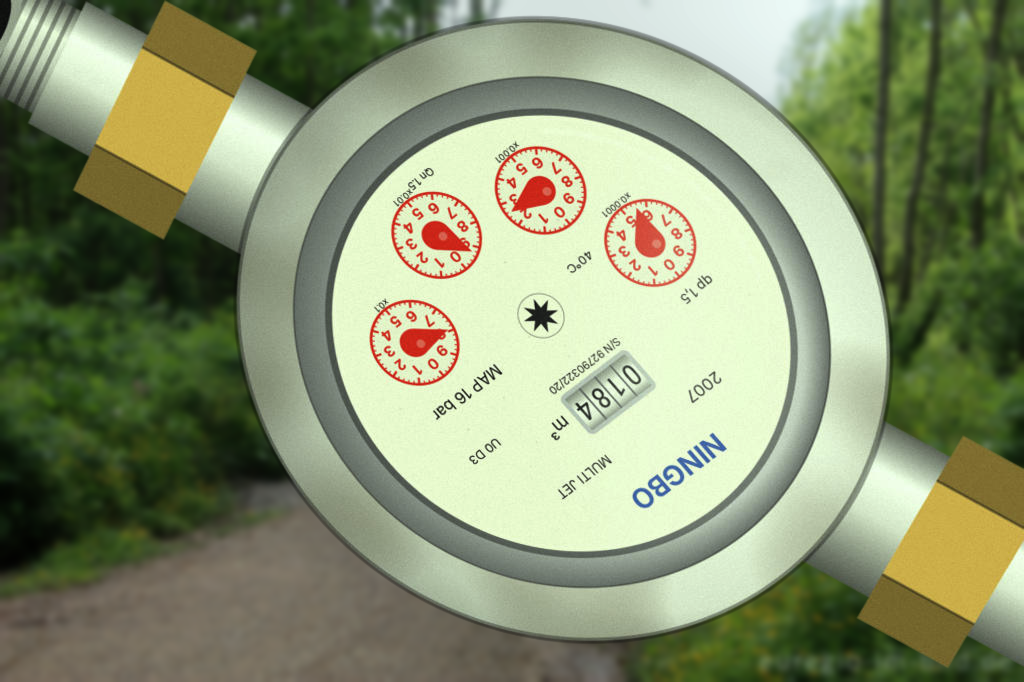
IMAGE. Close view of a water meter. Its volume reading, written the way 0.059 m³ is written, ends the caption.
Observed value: 184.7925 m³
